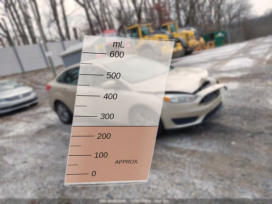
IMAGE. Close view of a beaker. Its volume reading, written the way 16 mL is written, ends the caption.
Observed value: 250 mL
